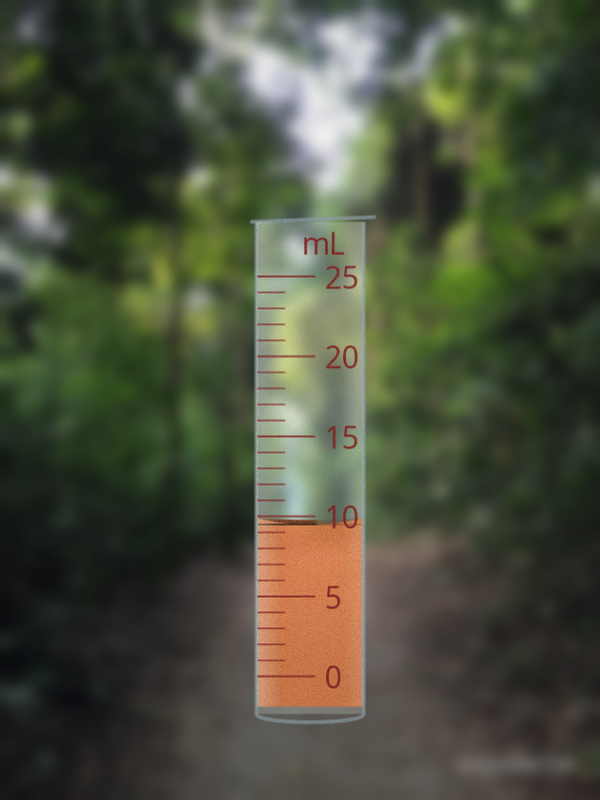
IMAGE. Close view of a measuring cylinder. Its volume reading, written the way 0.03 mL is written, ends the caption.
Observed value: 9.5 mL
